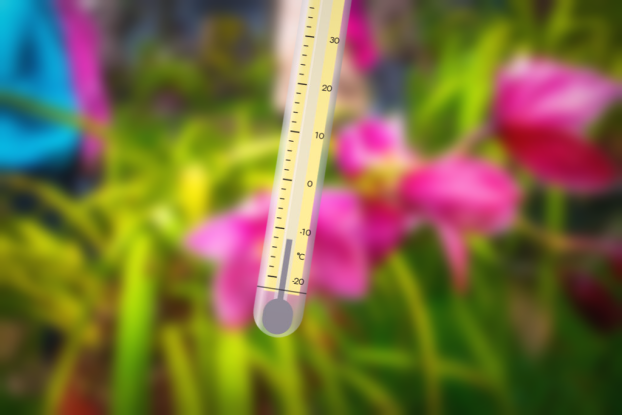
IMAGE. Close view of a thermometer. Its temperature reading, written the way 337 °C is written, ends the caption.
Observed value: -12 °C
